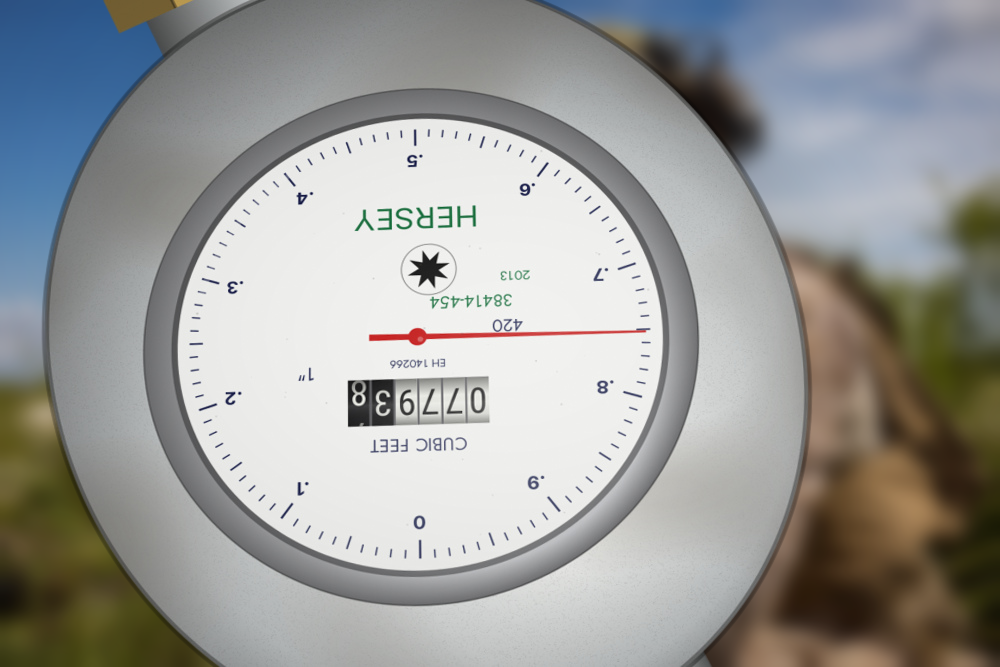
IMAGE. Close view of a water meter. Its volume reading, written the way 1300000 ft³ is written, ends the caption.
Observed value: 77937.75 ft³
